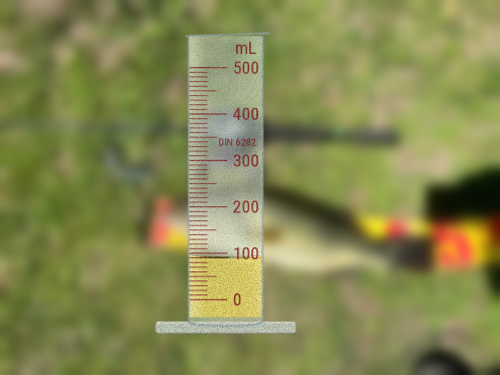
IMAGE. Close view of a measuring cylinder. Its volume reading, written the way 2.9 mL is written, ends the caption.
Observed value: 90 mL
